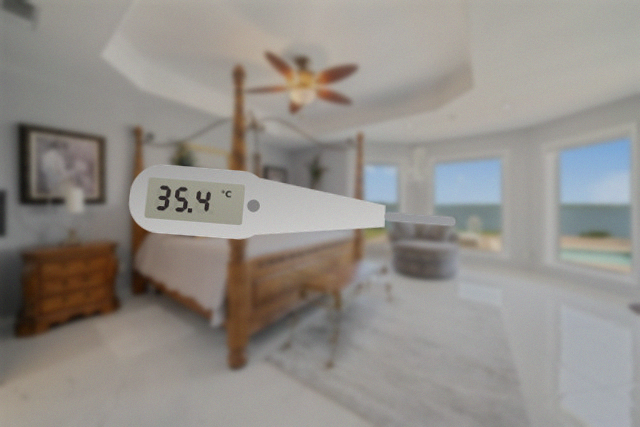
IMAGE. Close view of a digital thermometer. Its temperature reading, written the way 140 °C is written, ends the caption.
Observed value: 35.4 °C
